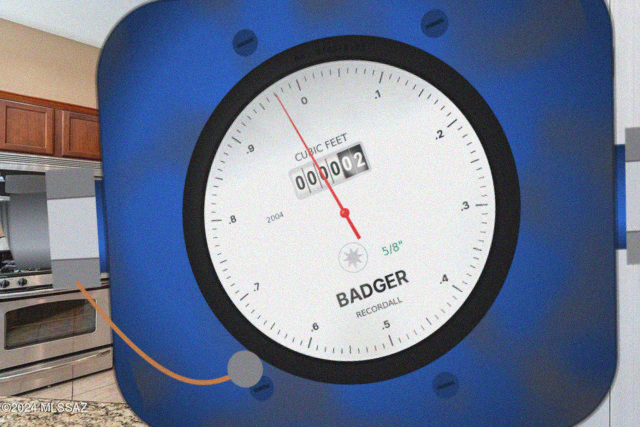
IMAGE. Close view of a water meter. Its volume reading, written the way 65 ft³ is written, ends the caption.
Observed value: 1.97 ft³
